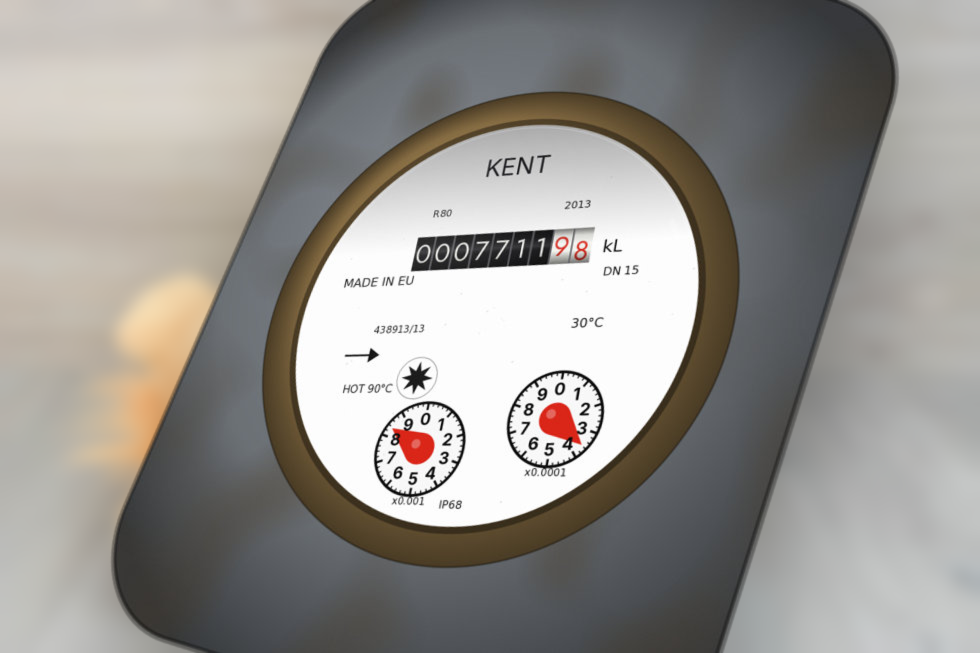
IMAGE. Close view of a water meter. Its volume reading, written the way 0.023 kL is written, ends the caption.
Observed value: 7711.9783 kL
